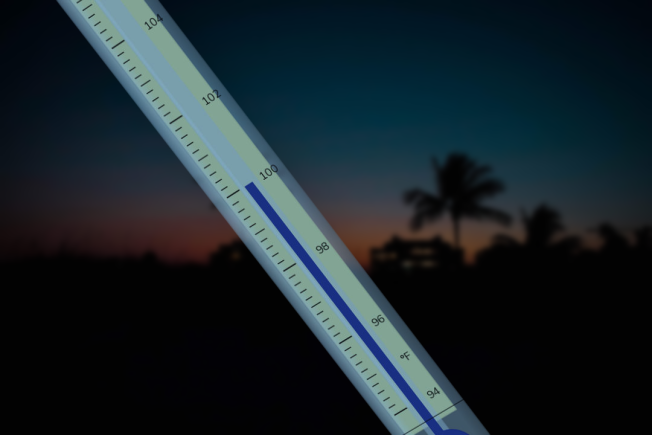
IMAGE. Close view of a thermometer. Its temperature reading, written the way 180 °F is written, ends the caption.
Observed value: 100 °F
